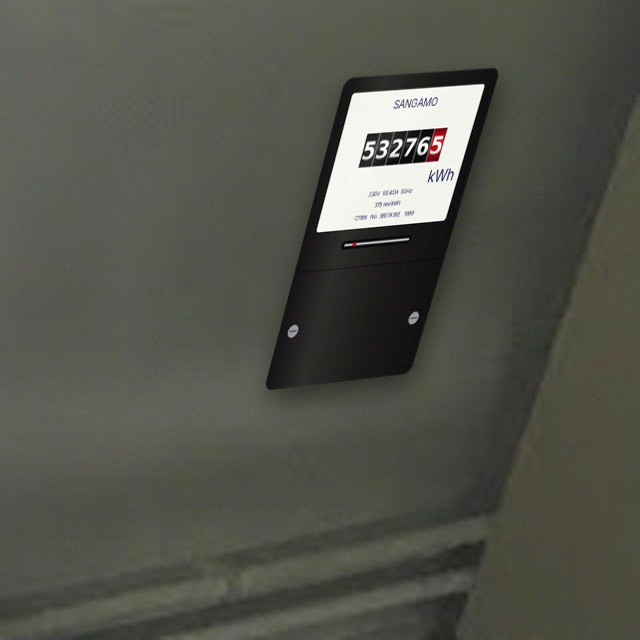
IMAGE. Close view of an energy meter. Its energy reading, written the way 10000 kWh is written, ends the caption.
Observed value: 53276.5 kWh
